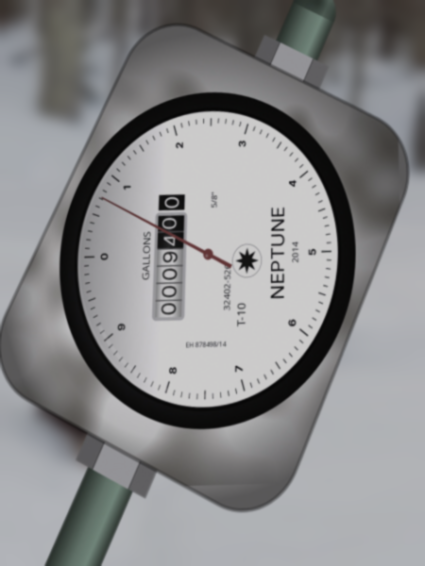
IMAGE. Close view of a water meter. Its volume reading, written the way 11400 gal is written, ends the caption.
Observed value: 9400.7 gal
